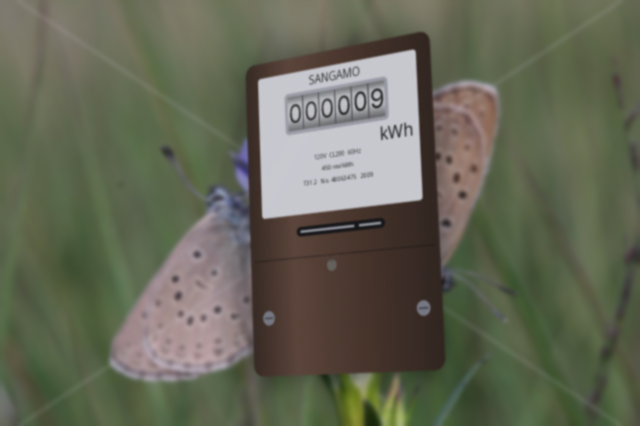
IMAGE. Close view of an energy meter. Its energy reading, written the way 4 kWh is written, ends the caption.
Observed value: 9 kWh
